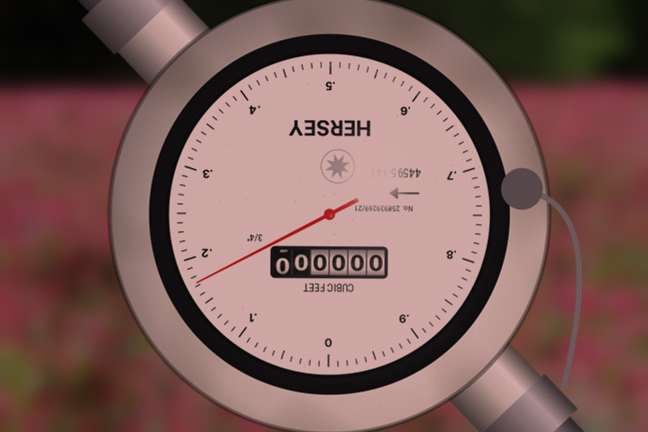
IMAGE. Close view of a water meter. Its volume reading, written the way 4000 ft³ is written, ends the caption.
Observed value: 0.17 ft³
